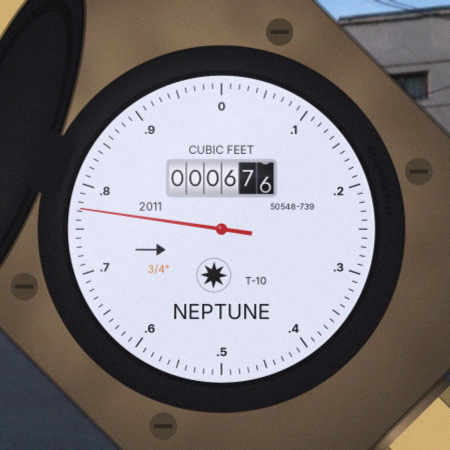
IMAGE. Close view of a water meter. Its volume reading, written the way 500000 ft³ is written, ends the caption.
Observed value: 675.77 ft³
